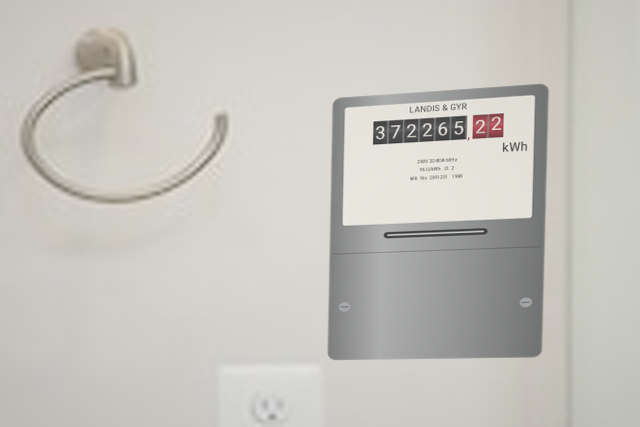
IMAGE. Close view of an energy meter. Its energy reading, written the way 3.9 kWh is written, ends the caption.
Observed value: 372265.22 kWh
